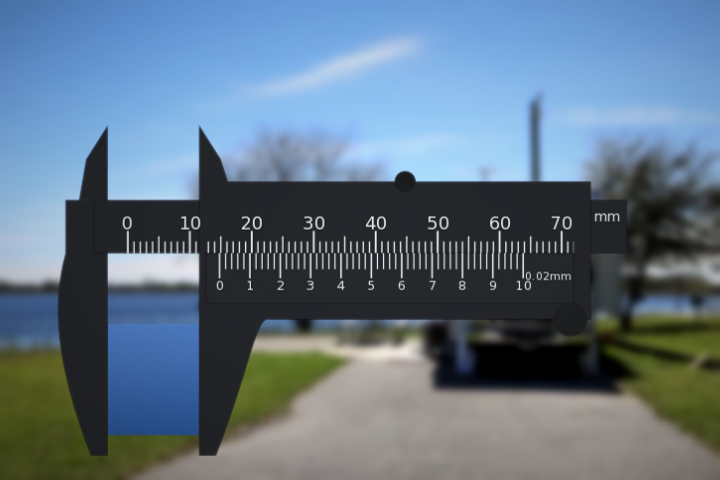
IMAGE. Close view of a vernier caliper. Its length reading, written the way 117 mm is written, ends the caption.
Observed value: 14.8 mm
